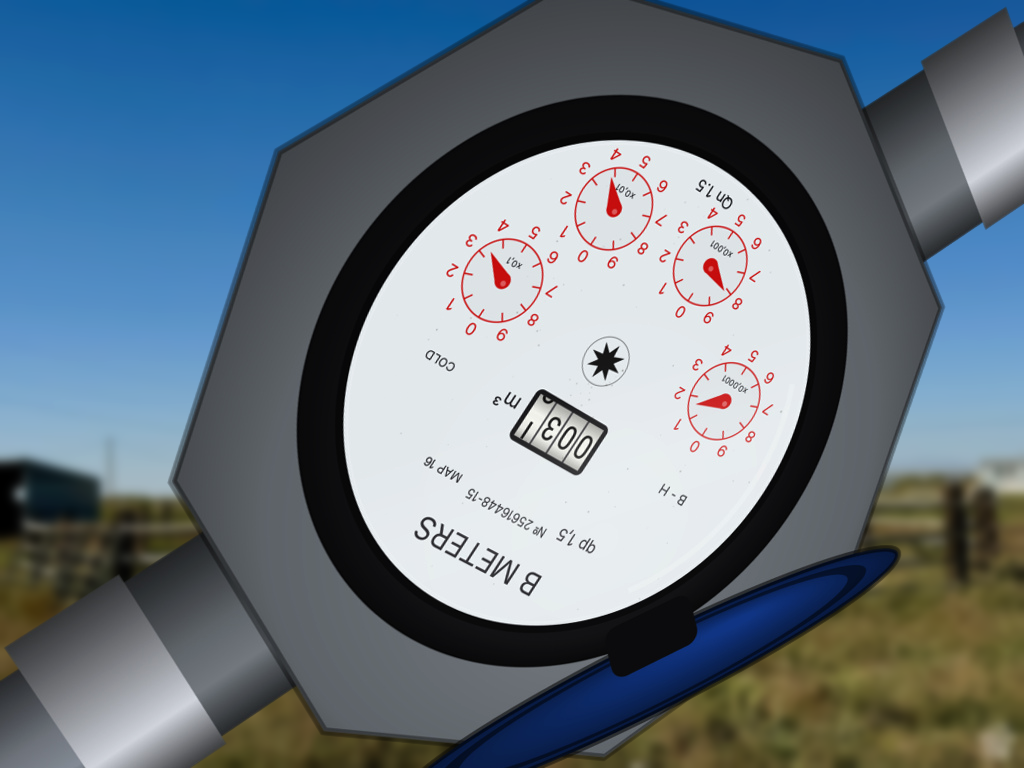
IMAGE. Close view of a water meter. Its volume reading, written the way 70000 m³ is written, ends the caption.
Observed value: 31.3381 m³
